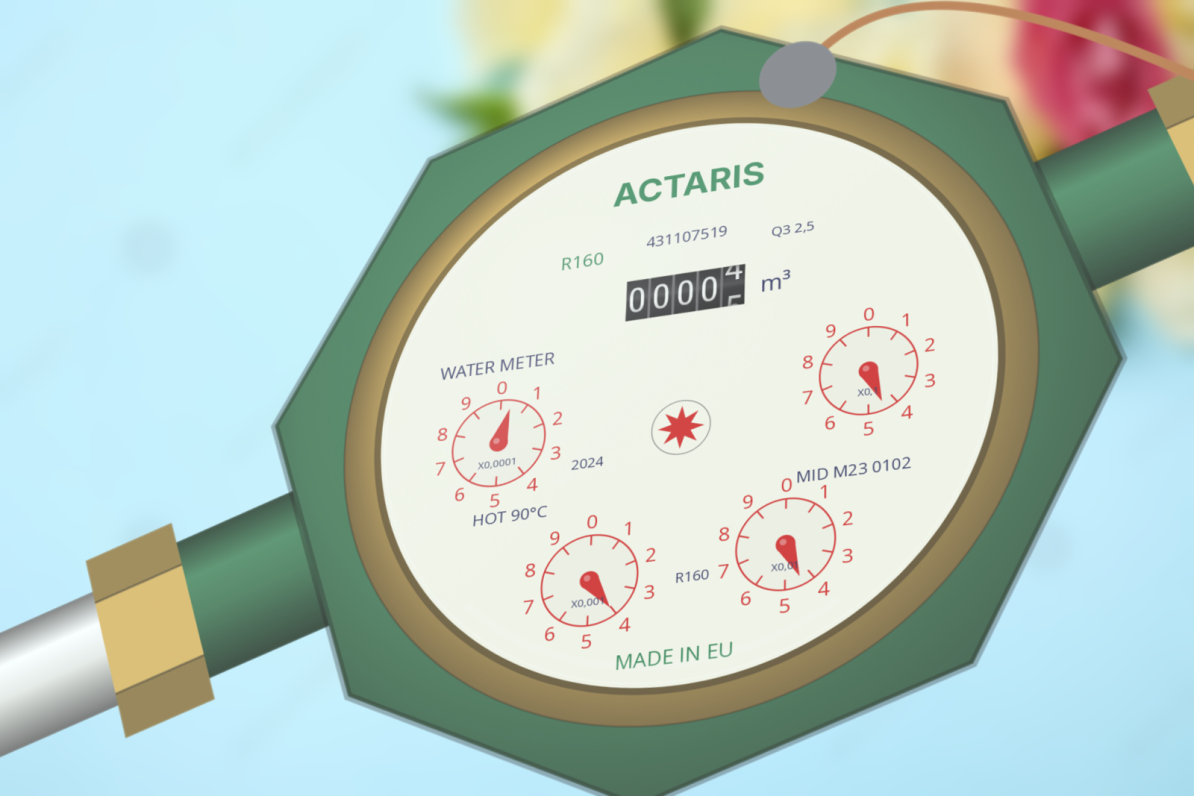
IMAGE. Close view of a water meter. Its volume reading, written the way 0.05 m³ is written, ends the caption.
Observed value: 4.4440 m³
